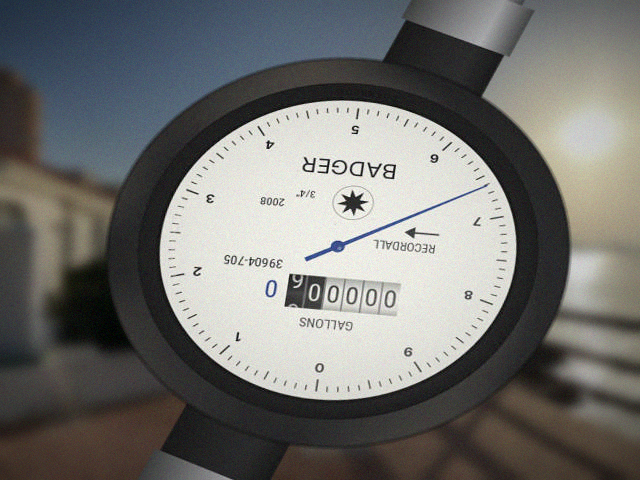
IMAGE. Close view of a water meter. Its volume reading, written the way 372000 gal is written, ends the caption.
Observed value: 56.6 gal
